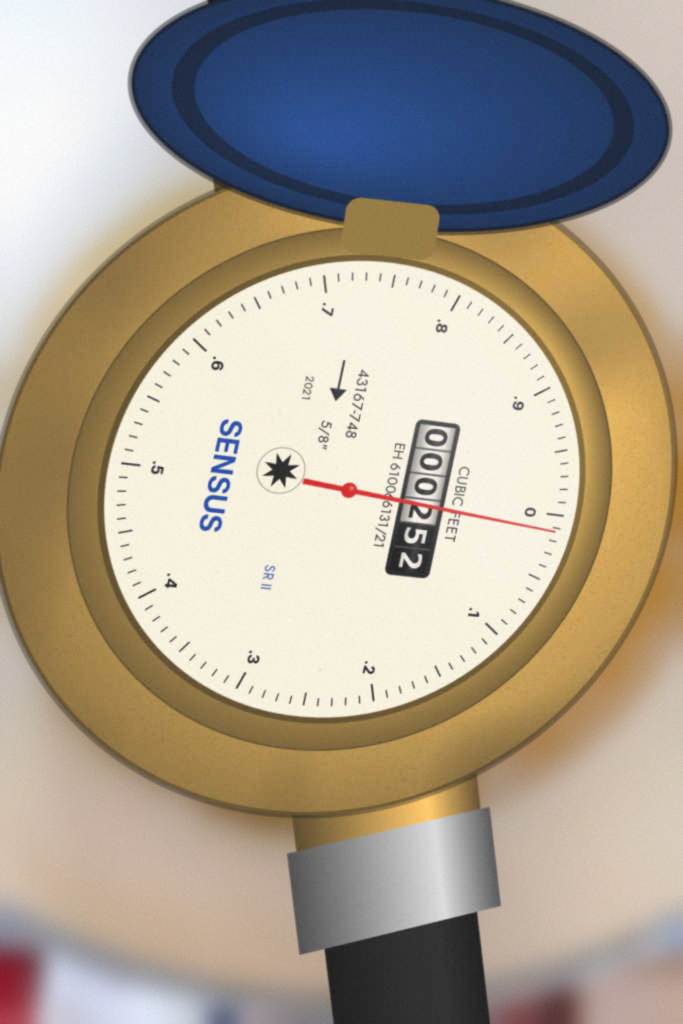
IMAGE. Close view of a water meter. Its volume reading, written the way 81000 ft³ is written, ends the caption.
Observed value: 252.01 ft³
